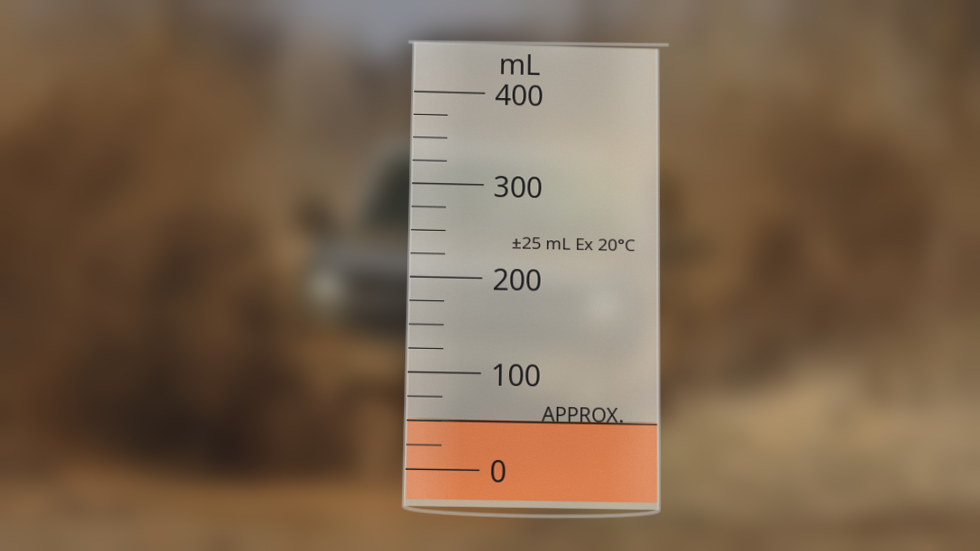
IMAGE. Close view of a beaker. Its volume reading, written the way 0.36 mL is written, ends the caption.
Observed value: 50 mL
